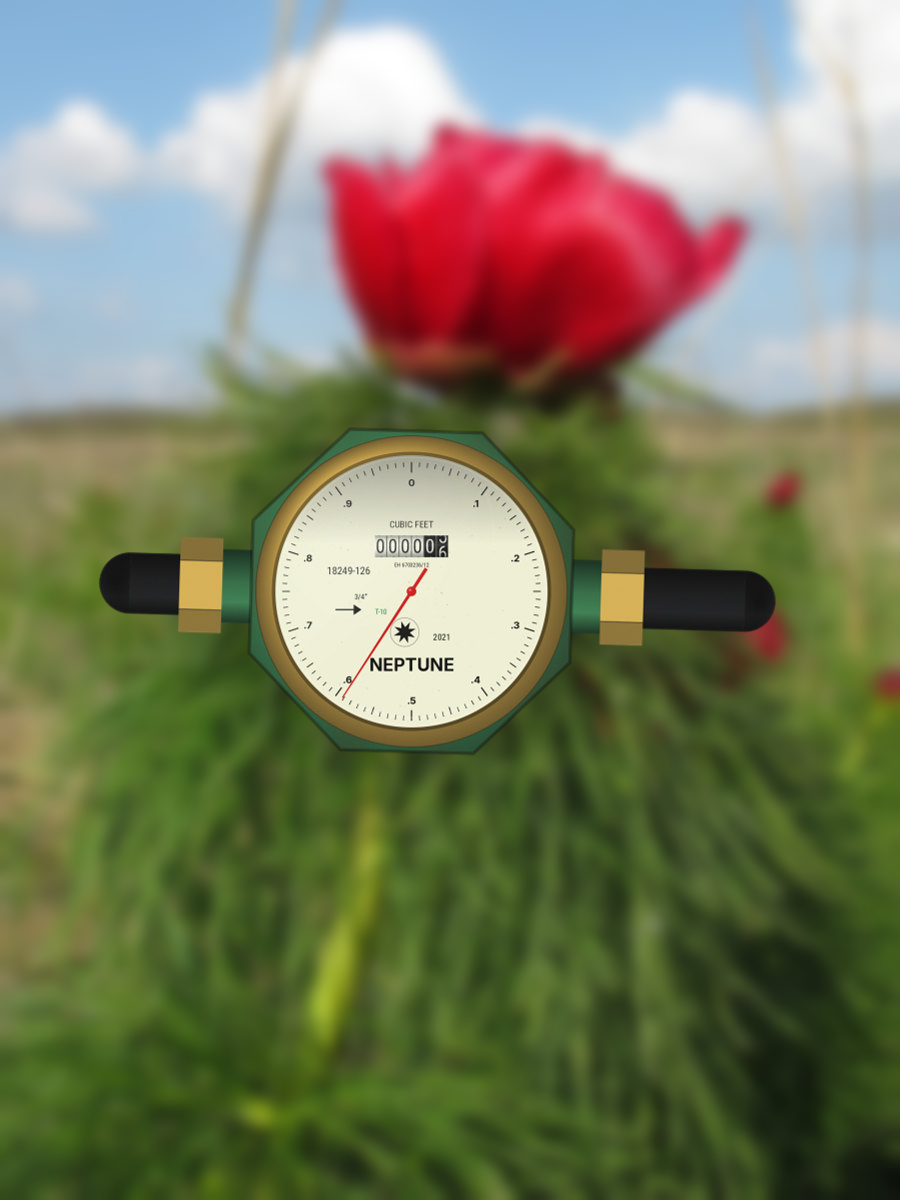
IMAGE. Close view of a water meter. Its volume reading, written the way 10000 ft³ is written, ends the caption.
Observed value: 5.59 ft³
